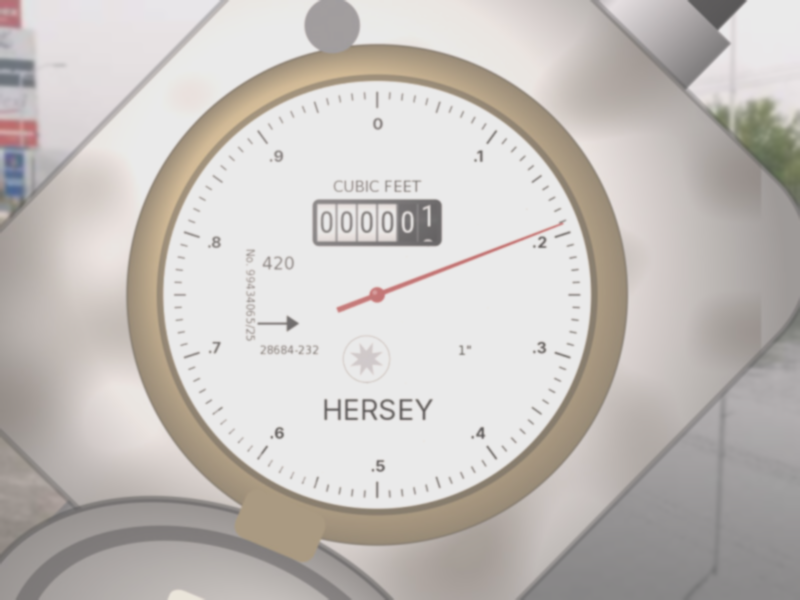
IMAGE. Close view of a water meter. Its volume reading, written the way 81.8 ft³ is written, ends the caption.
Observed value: 1.19 ft³
